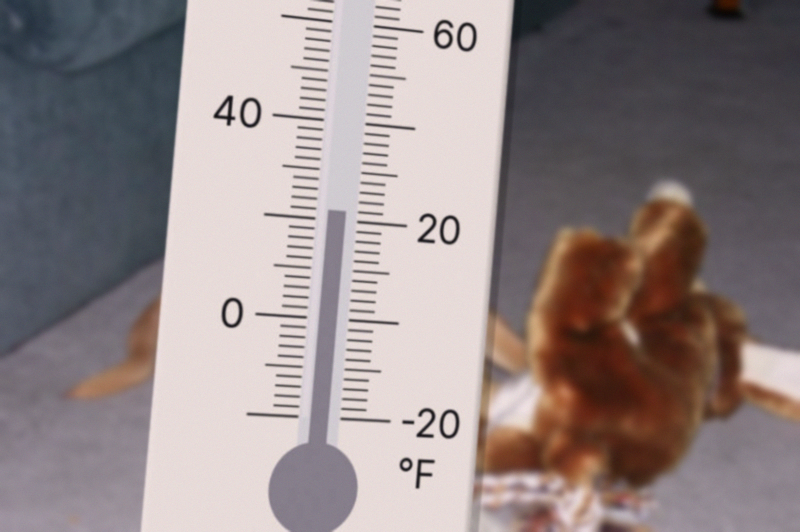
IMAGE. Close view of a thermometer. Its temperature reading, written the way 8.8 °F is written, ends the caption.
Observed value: 22 °F
